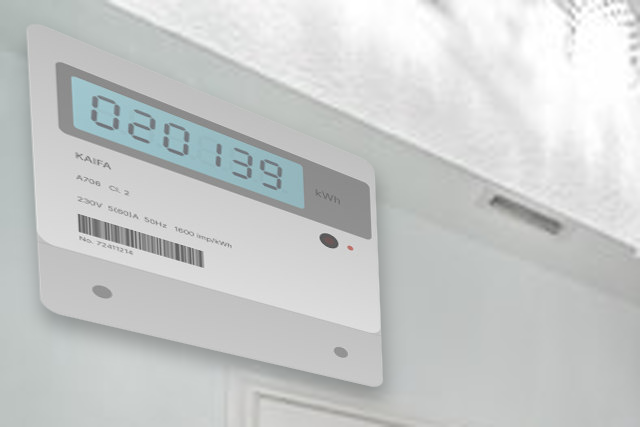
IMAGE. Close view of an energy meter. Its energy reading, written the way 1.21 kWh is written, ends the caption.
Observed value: 20139 kWh
